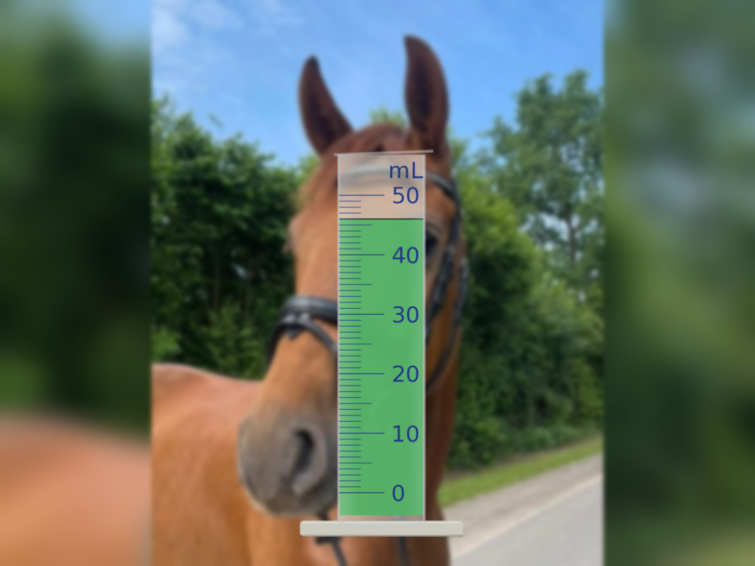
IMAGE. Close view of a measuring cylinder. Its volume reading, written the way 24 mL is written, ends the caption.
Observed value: 46 mL
